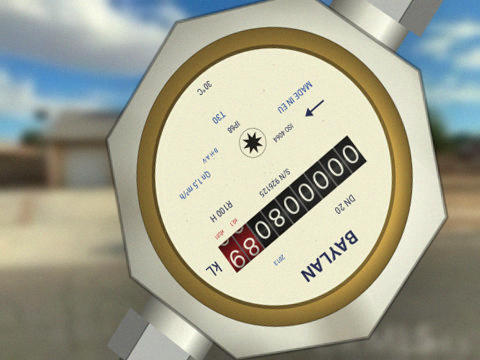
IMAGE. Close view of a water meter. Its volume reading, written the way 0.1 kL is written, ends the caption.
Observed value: 80.89 kL
